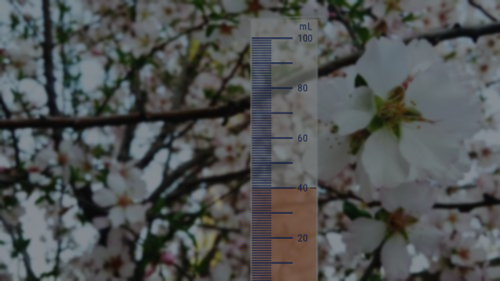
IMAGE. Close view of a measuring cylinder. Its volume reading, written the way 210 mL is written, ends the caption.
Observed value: 40 mL
